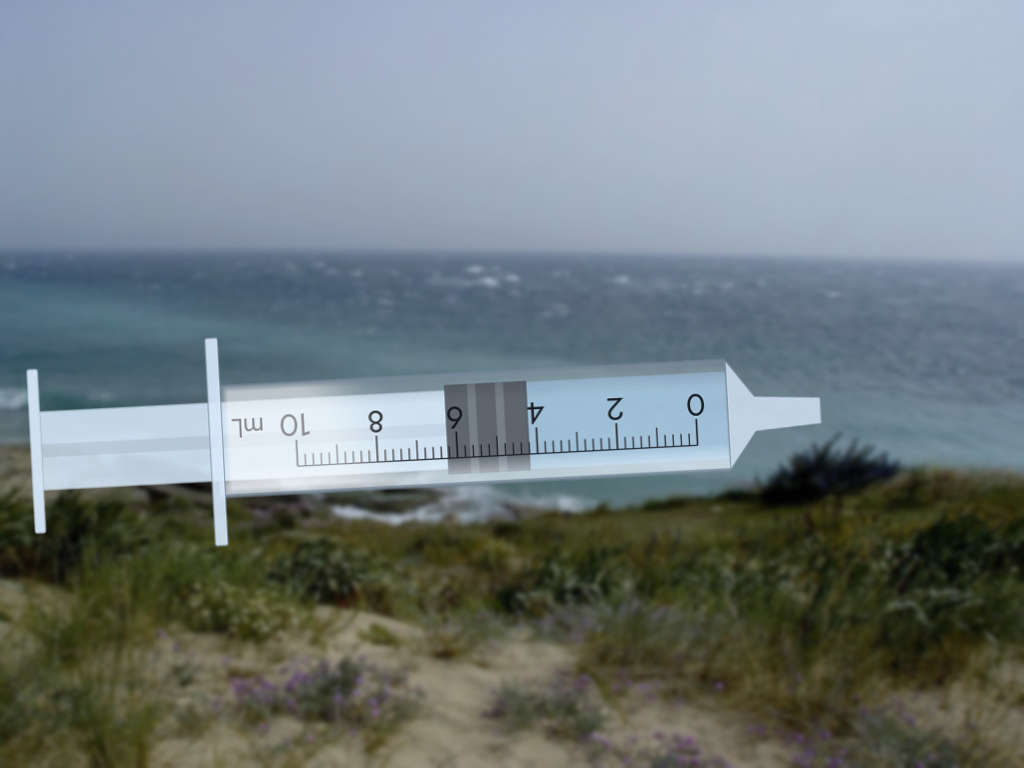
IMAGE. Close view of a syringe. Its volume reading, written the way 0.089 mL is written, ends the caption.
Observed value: 4.2 mL
